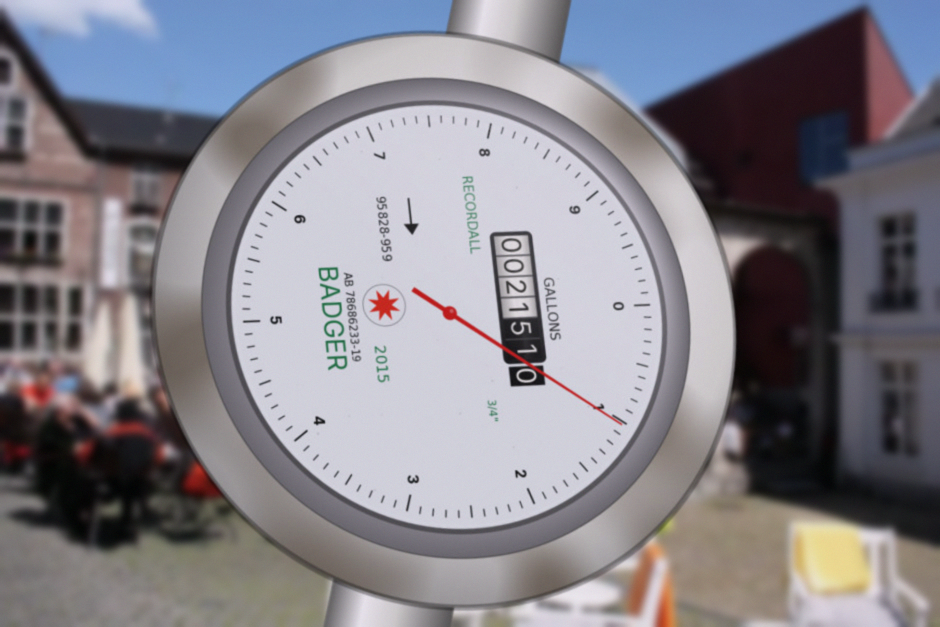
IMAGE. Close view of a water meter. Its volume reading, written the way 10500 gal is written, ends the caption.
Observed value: 21511.0 gal
